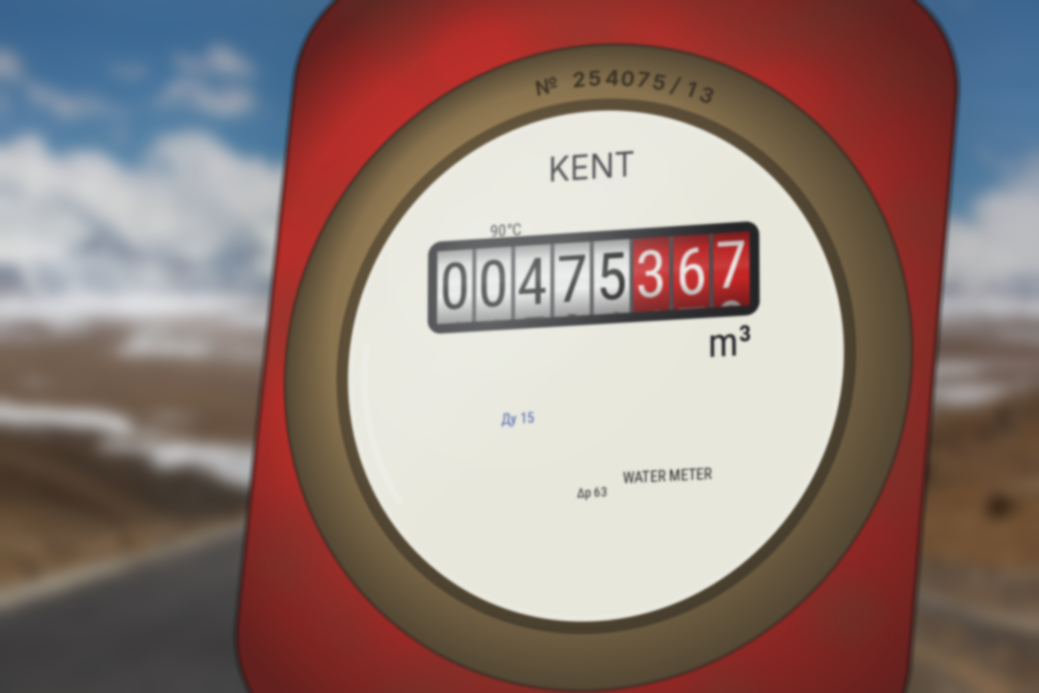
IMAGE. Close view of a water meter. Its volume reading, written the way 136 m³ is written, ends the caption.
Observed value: 475.367 m³
